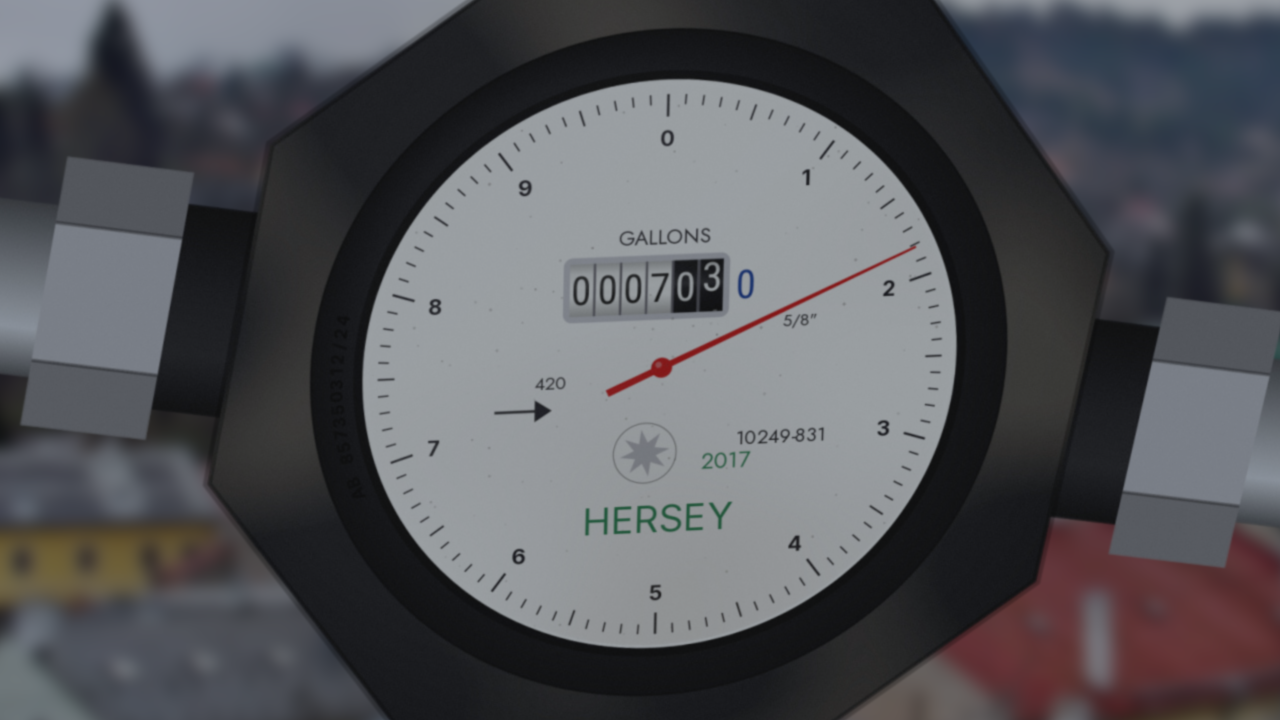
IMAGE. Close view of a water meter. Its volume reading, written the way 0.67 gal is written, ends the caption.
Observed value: 7031.8 gal
